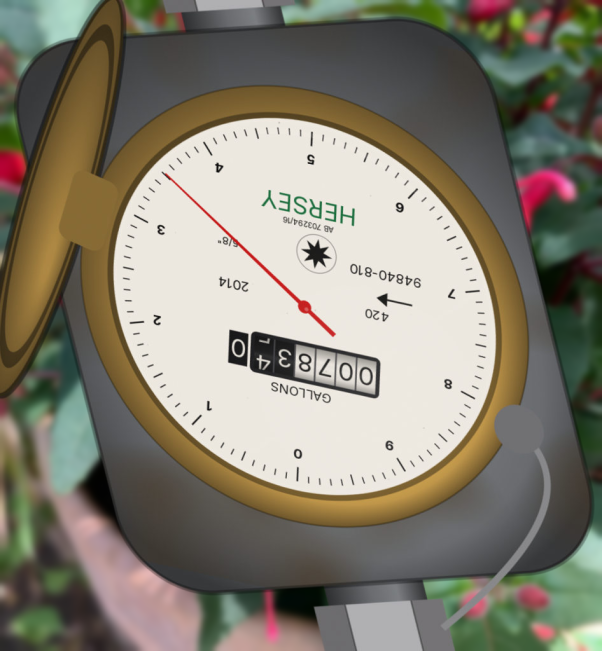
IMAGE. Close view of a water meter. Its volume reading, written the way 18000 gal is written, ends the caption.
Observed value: 78343.5 gal
